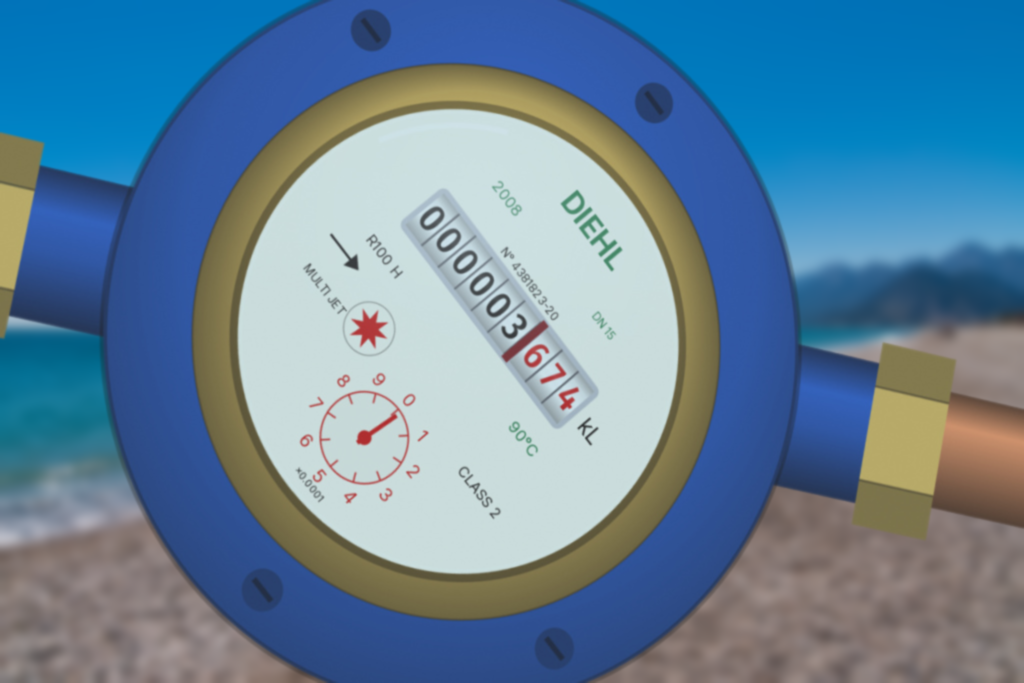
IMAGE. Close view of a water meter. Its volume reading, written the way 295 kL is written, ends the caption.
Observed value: 3.6740 kL
